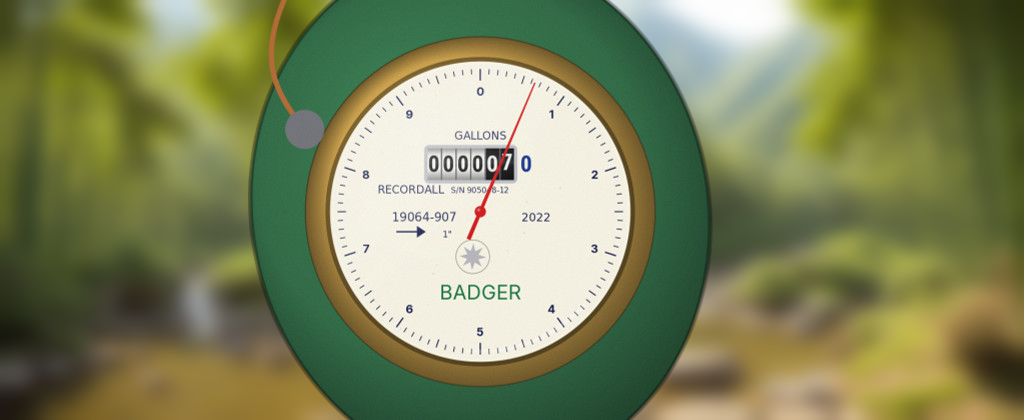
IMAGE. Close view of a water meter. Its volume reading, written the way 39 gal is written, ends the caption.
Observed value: 70.6 gal
